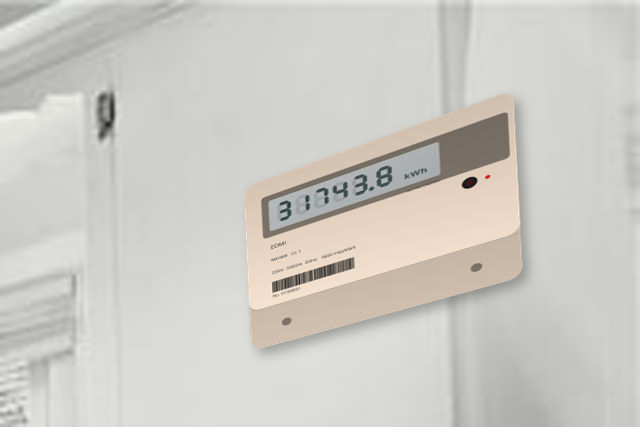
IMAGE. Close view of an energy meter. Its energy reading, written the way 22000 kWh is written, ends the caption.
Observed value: 31743.8 kWh
